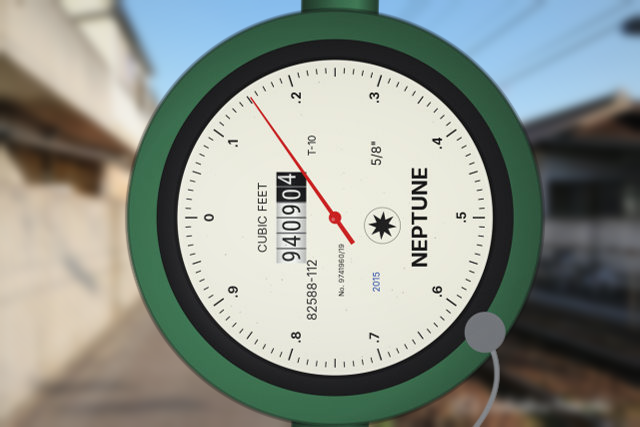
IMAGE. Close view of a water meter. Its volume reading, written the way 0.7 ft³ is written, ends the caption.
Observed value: 940904.15 ft³
